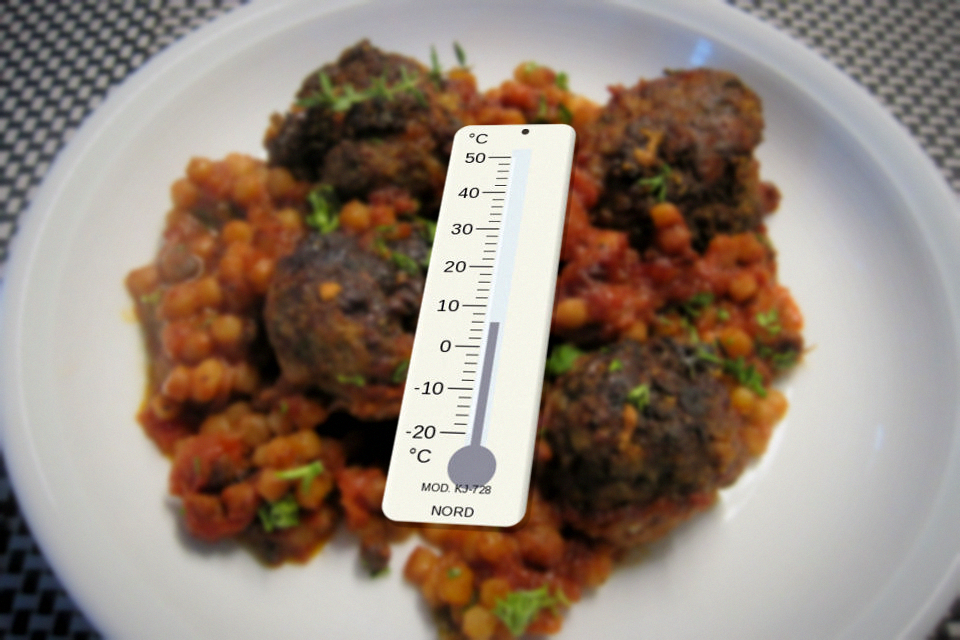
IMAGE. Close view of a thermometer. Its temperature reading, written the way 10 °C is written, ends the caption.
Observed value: 6 °C
